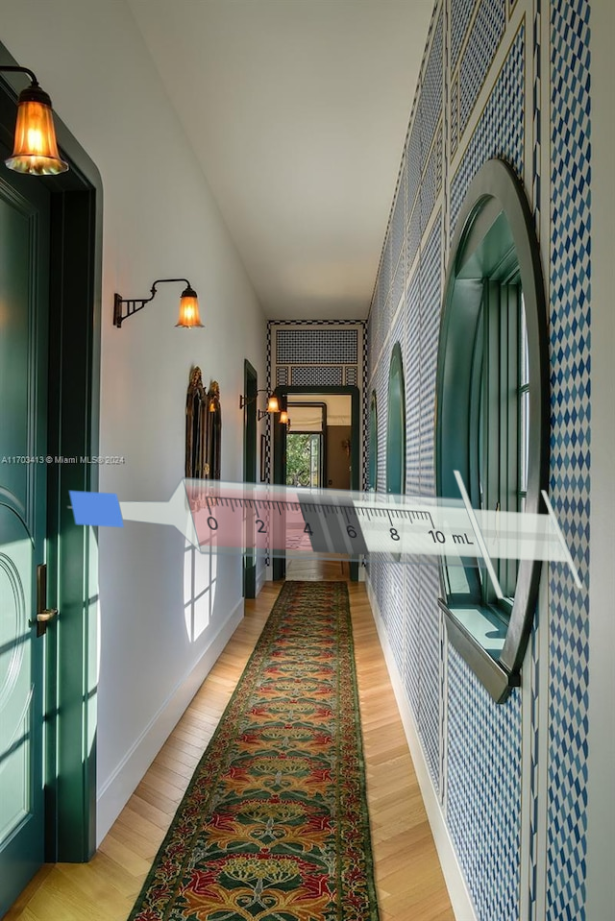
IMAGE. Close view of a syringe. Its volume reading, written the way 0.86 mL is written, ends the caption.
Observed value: 4 mL
